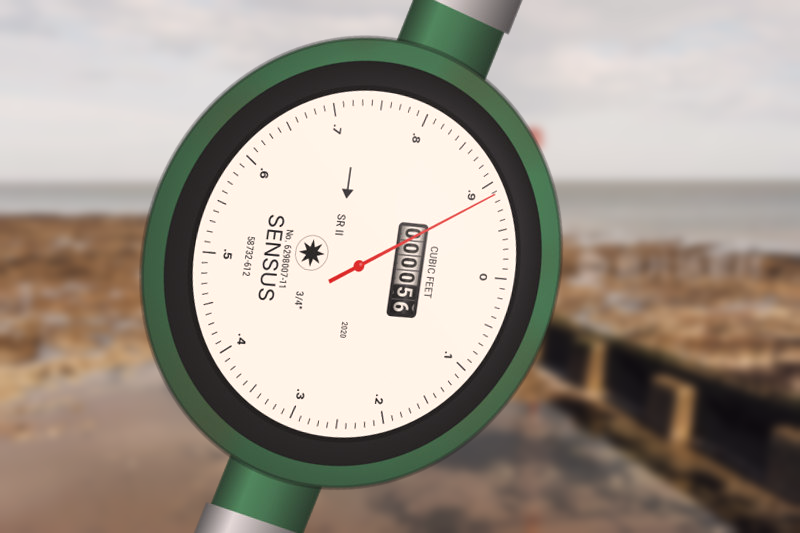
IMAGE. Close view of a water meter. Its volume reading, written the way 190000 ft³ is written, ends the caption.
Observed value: 55.91 ft³
